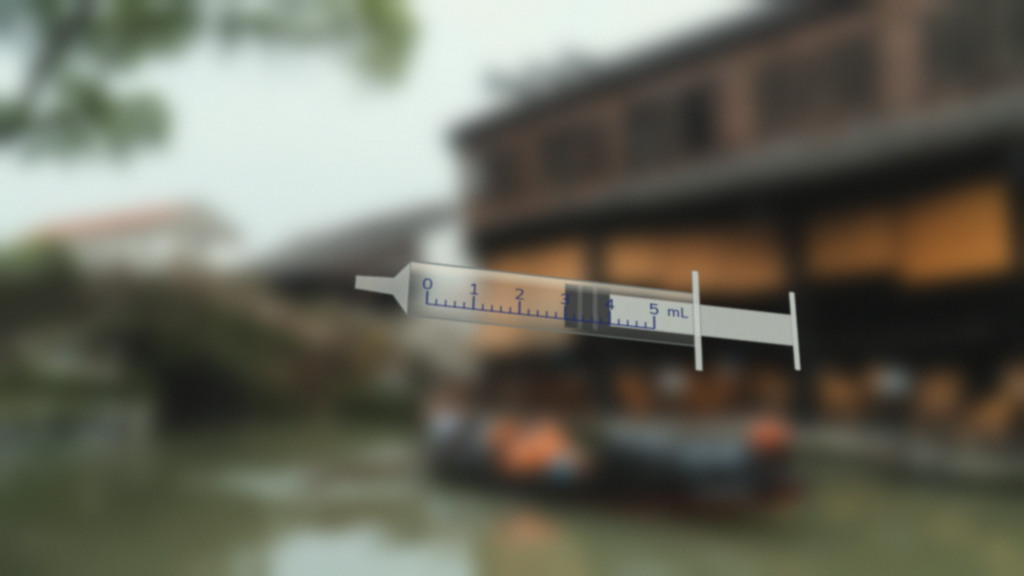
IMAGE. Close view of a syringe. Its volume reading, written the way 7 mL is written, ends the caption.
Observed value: 3 mL
